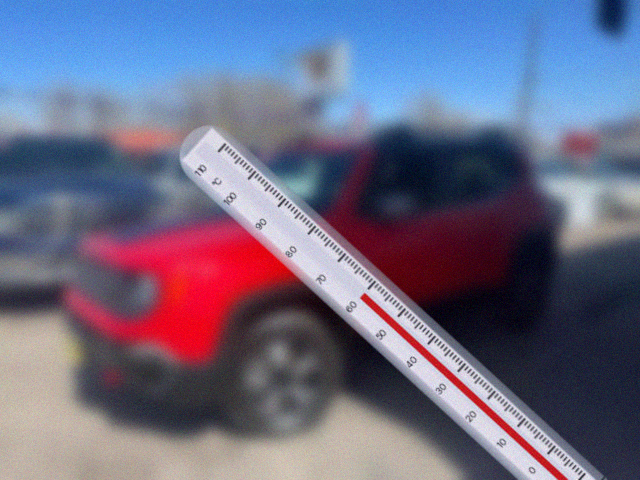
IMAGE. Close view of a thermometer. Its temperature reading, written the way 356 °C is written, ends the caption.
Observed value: 60 °C
